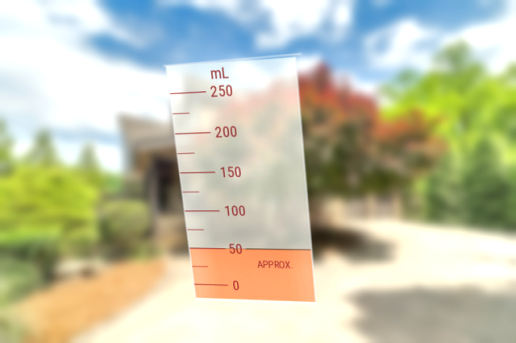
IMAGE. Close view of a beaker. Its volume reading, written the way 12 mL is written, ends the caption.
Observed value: 50 mL
